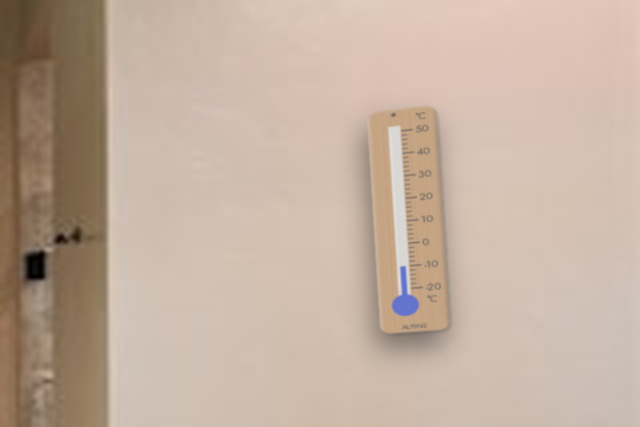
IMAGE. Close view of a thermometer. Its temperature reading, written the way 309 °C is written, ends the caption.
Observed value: -10 °C
